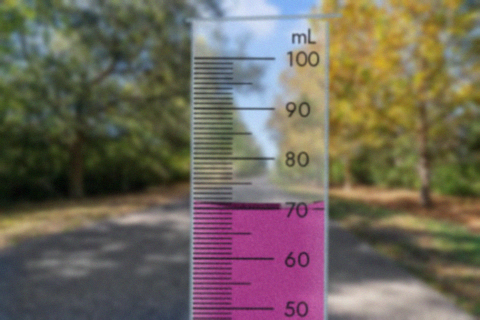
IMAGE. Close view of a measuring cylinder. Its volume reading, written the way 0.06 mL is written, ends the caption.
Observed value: 70 mL
